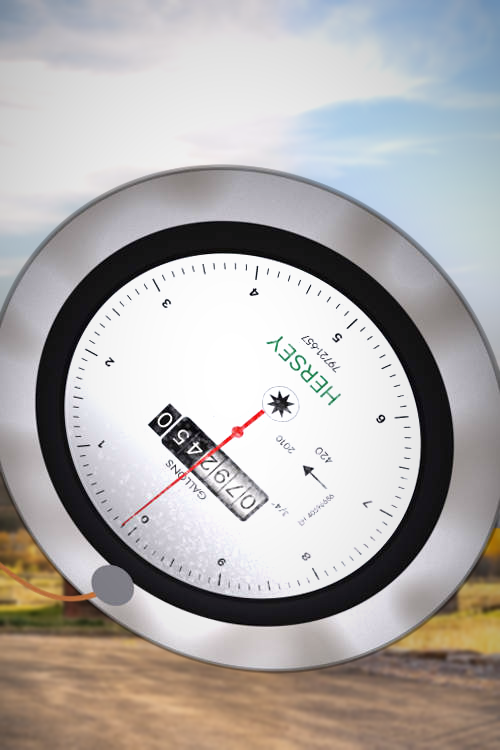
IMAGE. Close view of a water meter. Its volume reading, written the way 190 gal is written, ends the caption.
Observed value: 792450.1 gal
